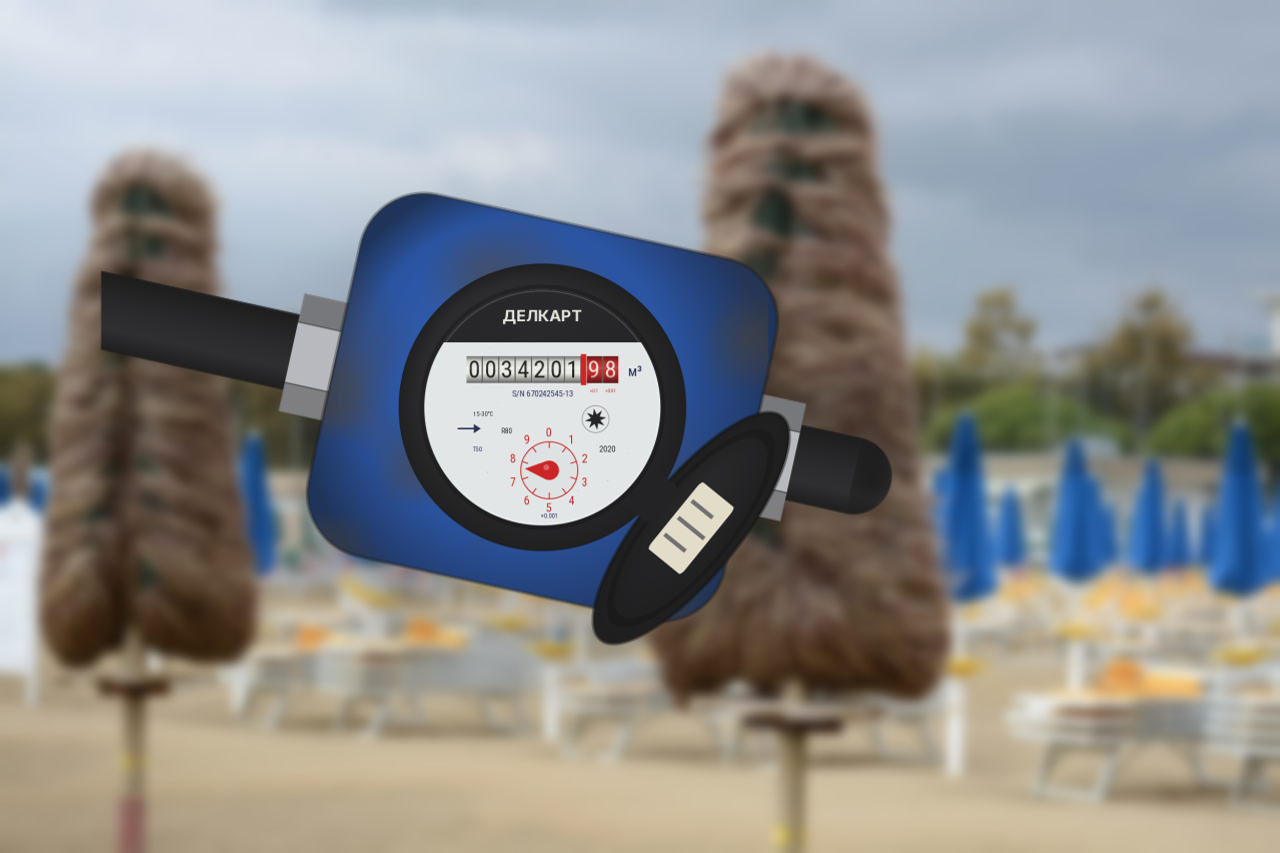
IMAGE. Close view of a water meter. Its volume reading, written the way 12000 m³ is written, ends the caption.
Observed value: 34201.987 m³
